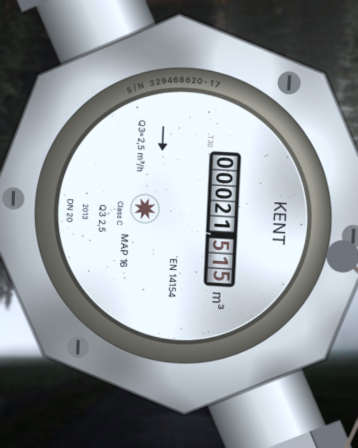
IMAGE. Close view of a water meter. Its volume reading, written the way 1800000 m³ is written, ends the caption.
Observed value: 21.515 m³
